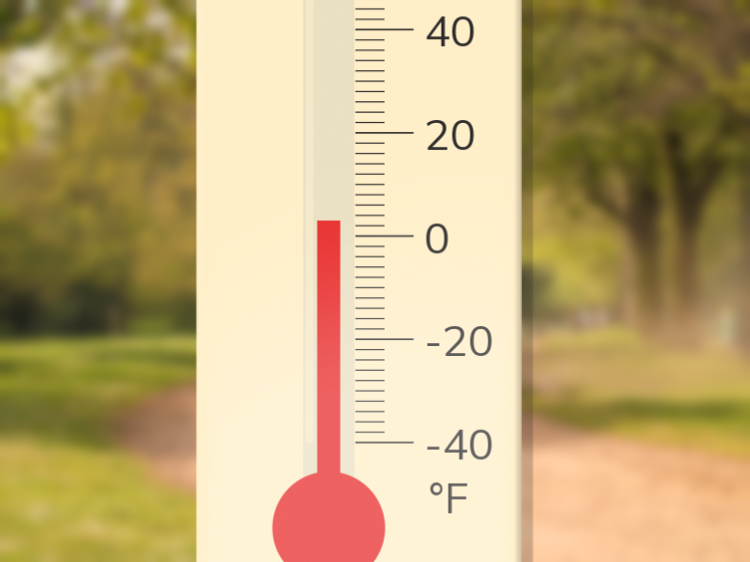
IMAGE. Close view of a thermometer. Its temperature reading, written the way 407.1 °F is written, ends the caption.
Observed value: 3 °F
